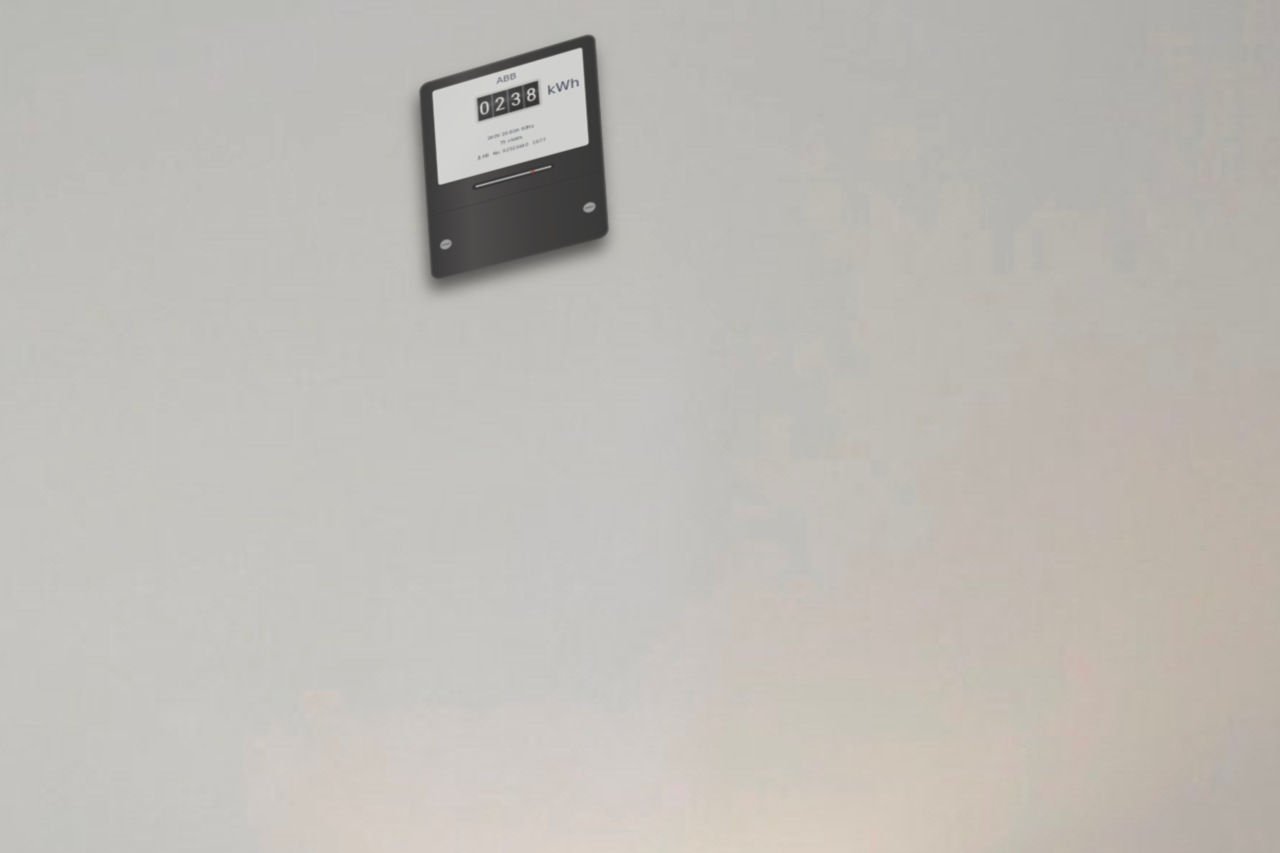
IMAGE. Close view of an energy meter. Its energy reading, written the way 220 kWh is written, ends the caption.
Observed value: 238 kWh
